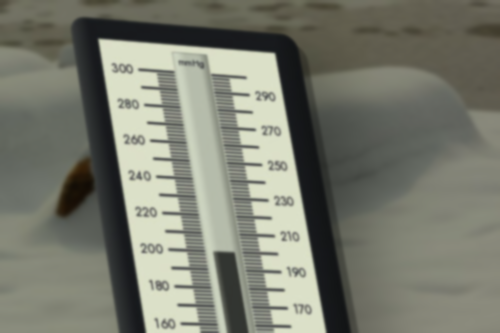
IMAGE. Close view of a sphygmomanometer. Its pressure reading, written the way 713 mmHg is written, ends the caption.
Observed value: 200 mmHg
